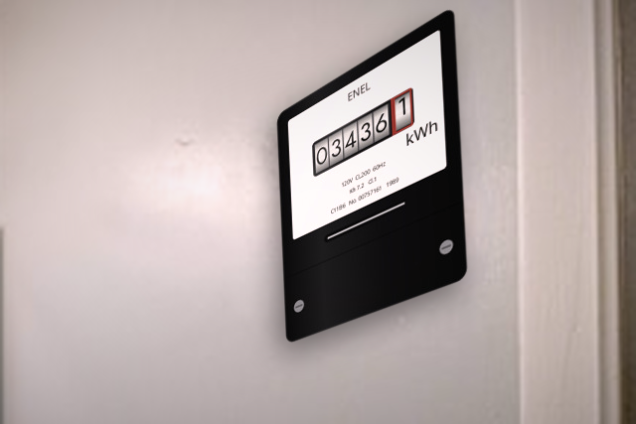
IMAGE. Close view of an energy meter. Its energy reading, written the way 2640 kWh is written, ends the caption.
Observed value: 3436.1 kWh
